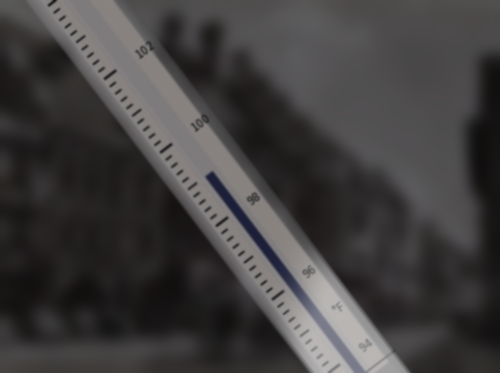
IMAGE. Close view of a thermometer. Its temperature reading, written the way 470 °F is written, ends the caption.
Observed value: 99 °F
